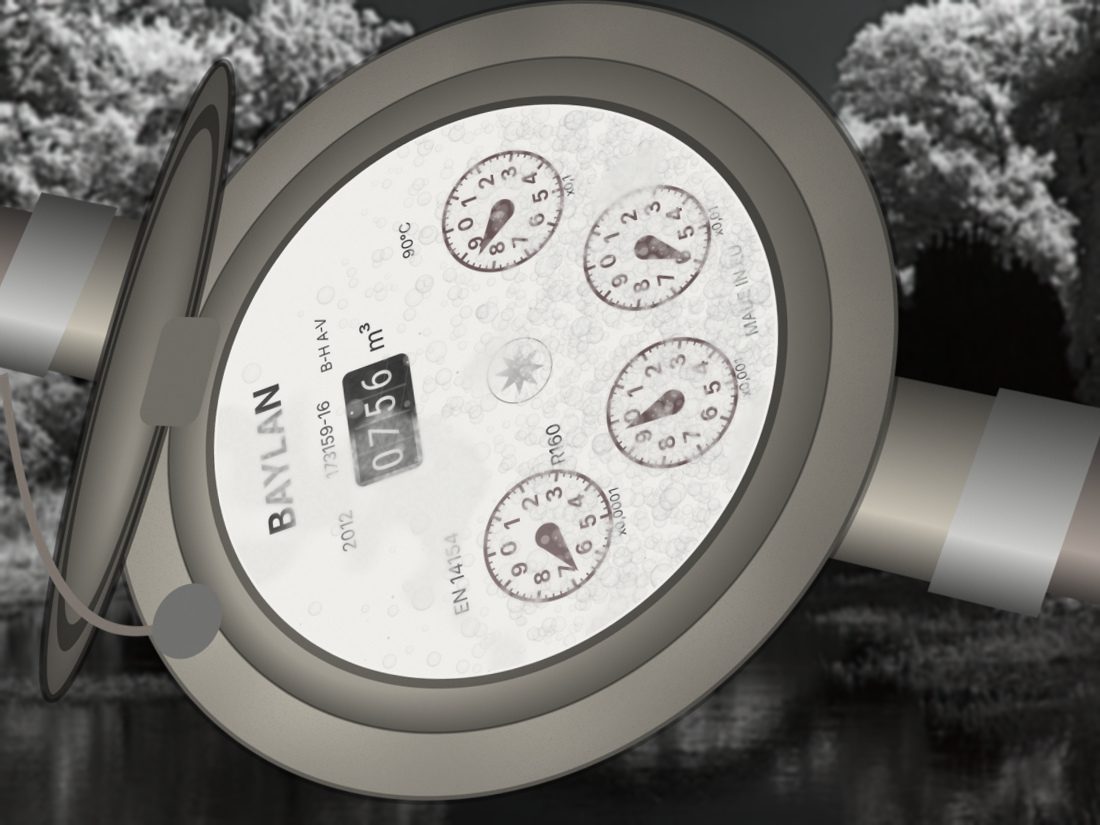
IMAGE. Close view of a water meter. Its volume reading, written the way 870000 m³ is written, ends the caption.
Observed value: 756.8596 m³
